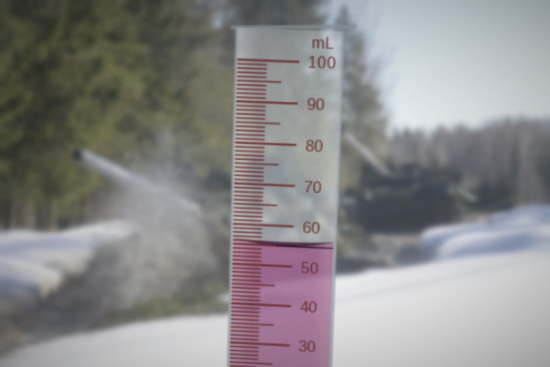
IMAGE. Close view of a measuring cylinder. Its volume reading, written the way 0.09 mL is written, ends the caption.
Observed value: 55 mL
